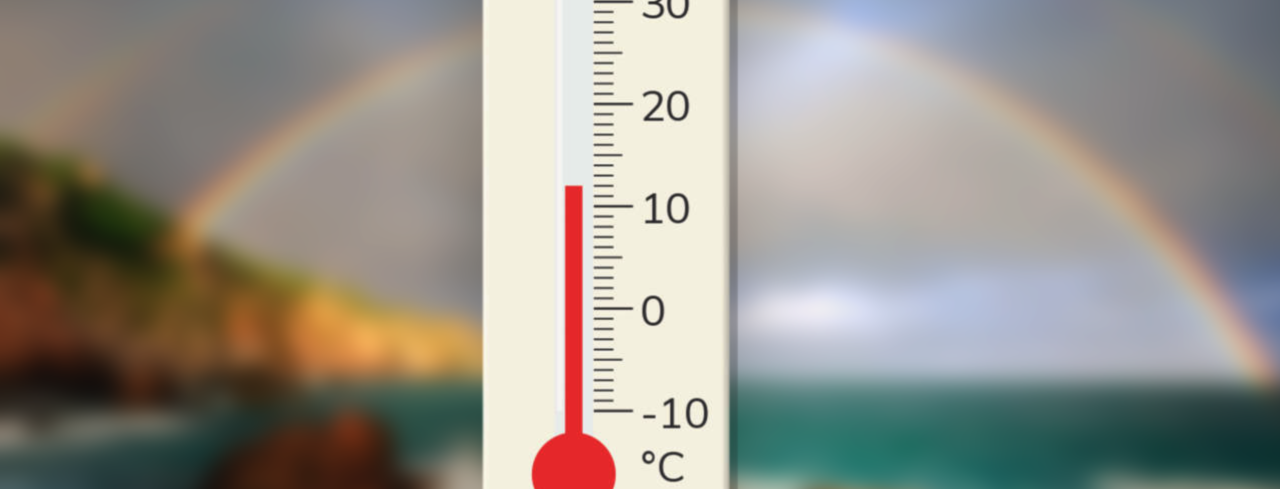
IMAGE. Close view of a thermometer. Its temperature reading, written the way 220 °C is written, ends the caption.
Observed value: 12 °C
